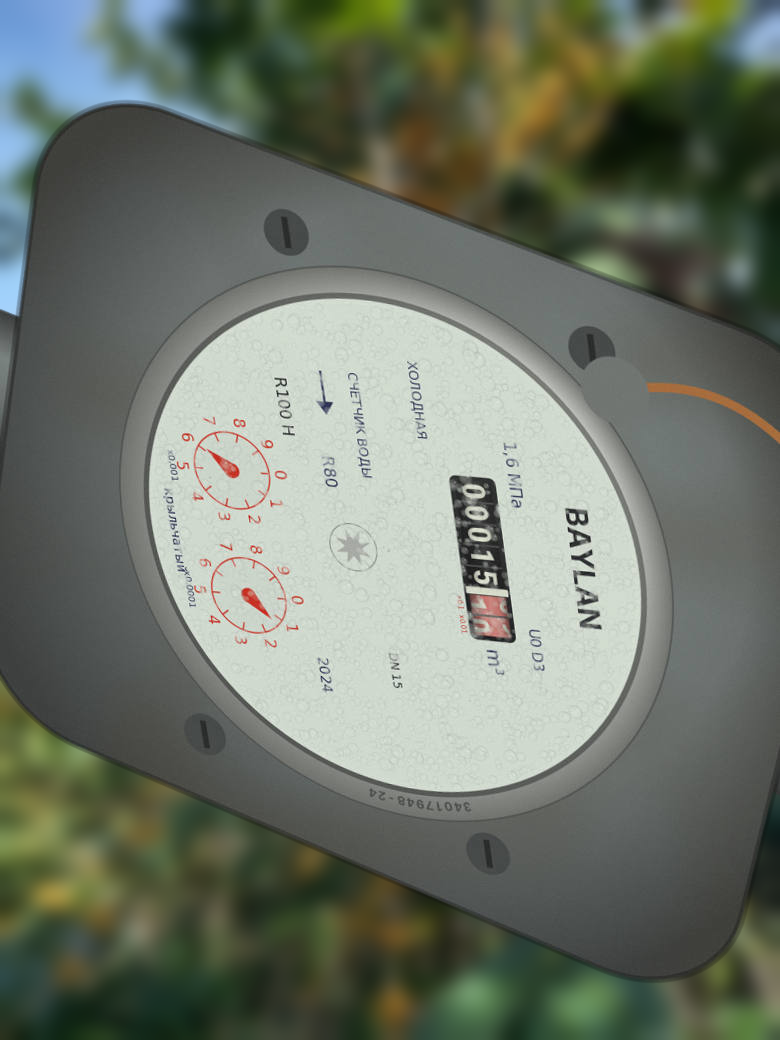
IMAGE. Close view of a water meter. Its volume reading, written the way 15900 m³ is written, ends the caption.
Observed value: 15.0961 m³
